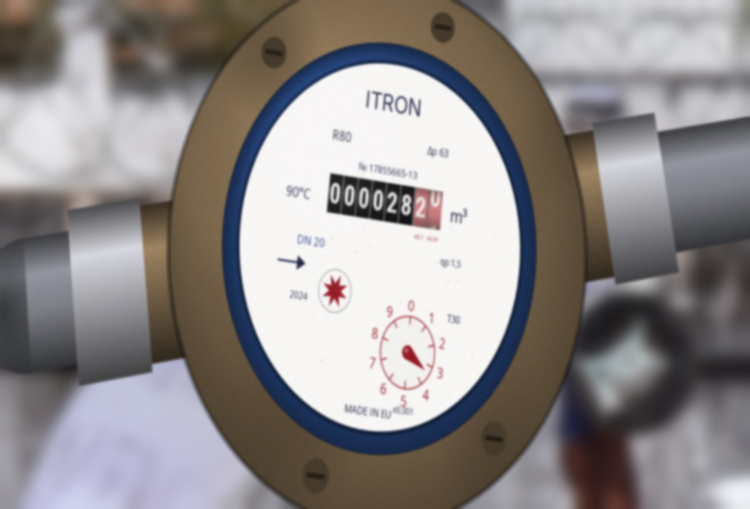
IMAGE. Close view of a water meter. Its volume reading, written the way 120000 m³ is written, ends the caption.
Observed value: 28.203 m³
